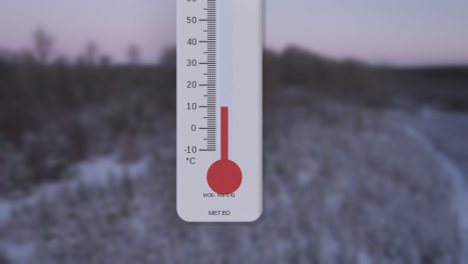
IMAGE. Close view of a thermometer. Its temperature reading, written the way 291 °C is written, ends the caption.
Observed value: 10 °C
